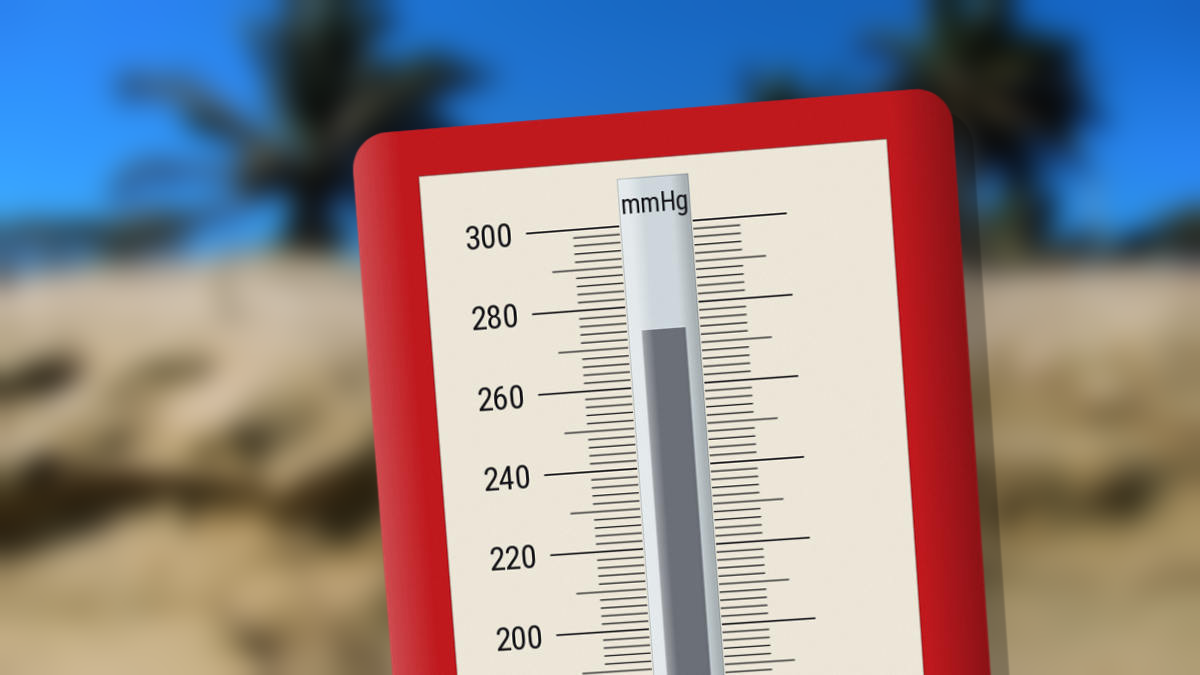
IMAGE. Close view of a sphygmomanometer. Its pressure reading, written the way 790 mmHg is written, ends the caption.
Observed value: 274 mmHg
